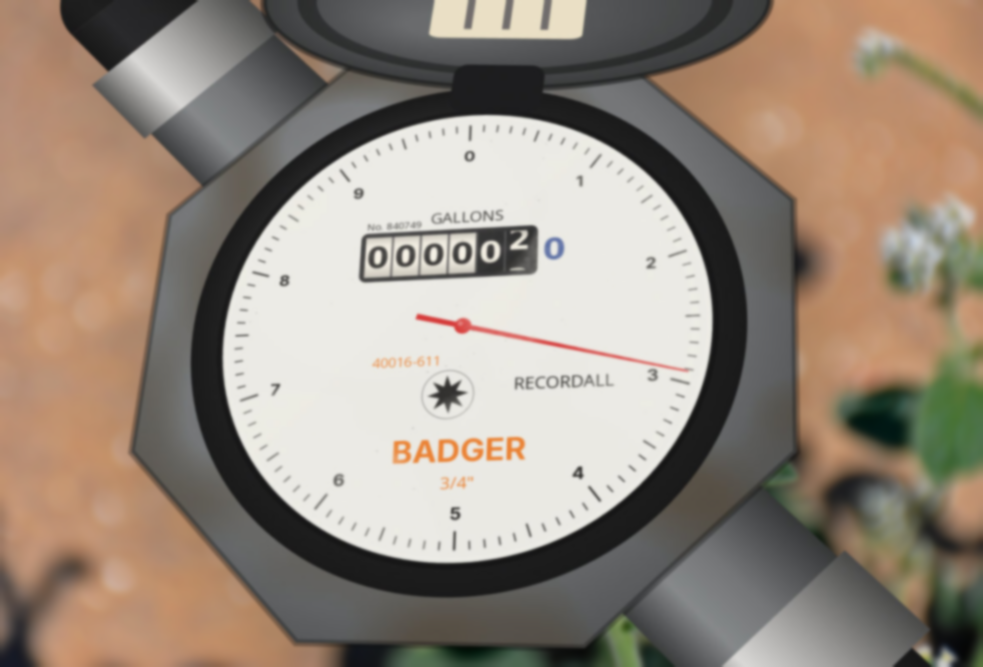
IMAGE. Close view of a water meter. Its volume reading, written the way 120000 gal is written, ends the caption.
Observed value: 22.9 gal
